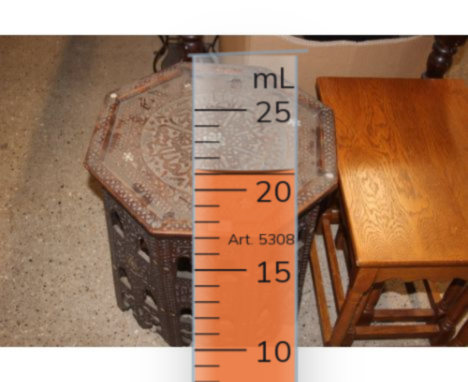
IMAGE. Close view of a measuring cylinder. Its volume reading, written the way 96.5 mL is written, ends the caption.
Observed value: 21 mL
